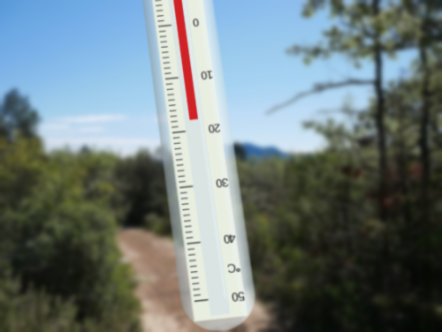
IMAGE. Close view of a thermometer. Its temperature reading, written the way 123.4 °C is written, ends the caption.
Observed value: 18 °C
